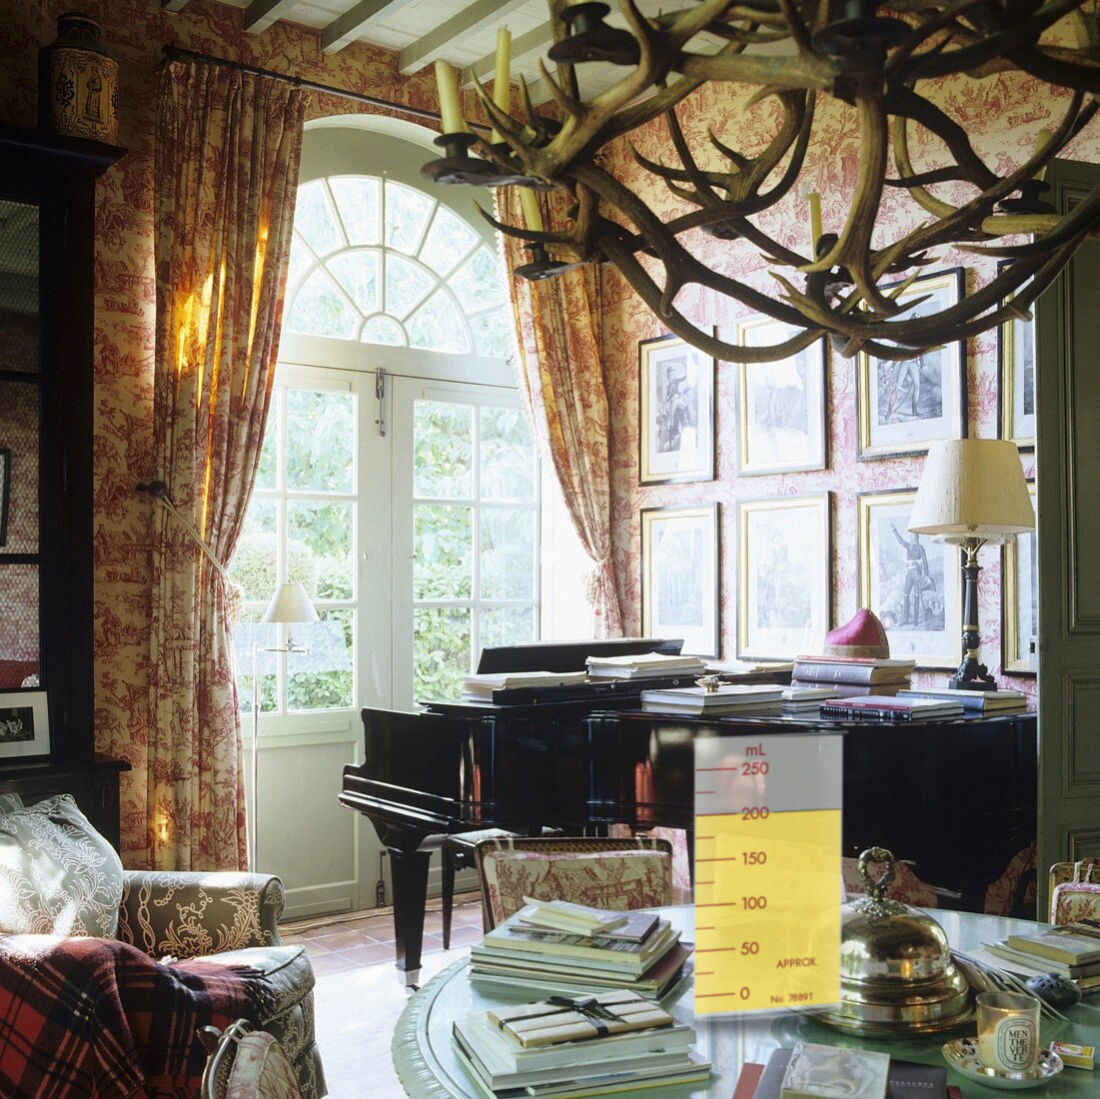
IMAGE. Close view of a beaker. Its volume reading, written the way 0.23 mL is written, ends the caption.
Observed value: 200 mL
